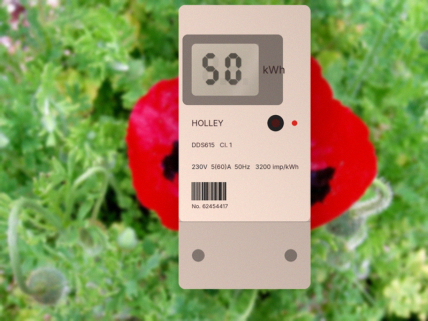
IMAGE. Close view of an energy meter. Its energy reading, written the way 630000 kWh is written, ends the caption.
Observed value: 50 kWh
